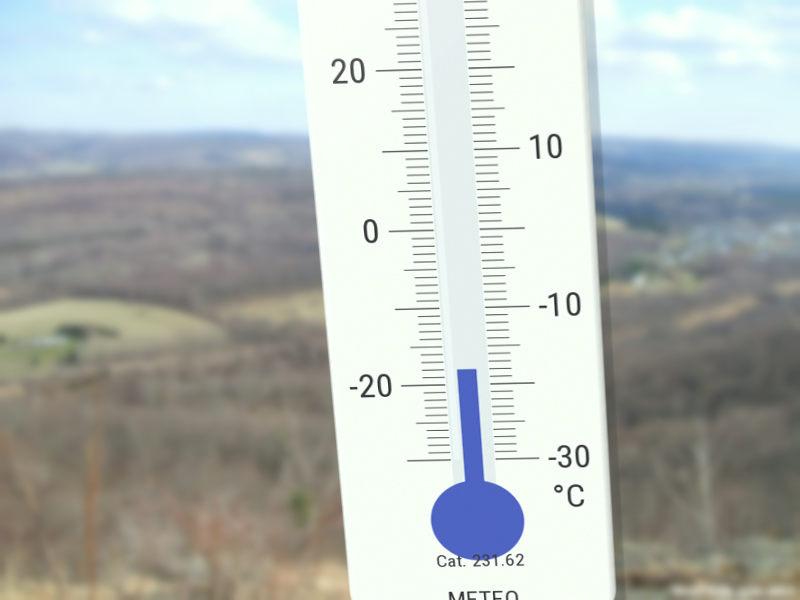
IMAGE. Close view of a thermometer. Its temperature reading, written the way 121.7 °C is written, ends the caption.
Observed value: -18 °C
